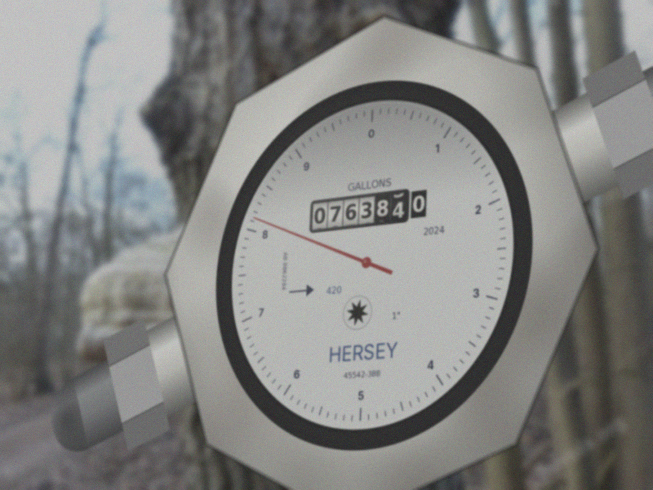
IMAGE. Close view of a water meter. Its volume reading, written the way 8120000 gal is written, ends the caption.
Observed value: 763838.1 gal
